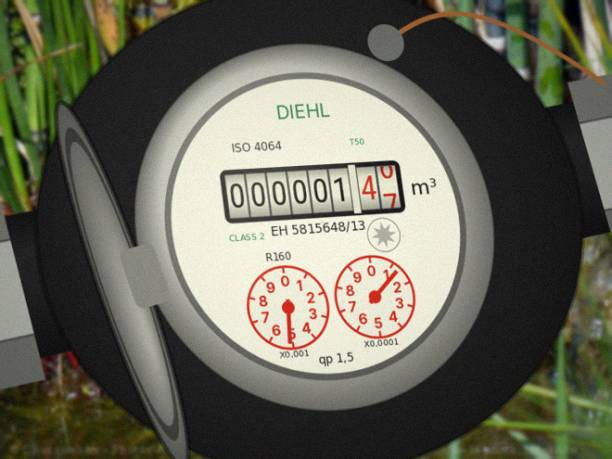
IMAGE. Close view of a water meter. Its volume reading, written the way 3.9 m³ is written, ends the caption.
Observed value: 1.4651 m³
